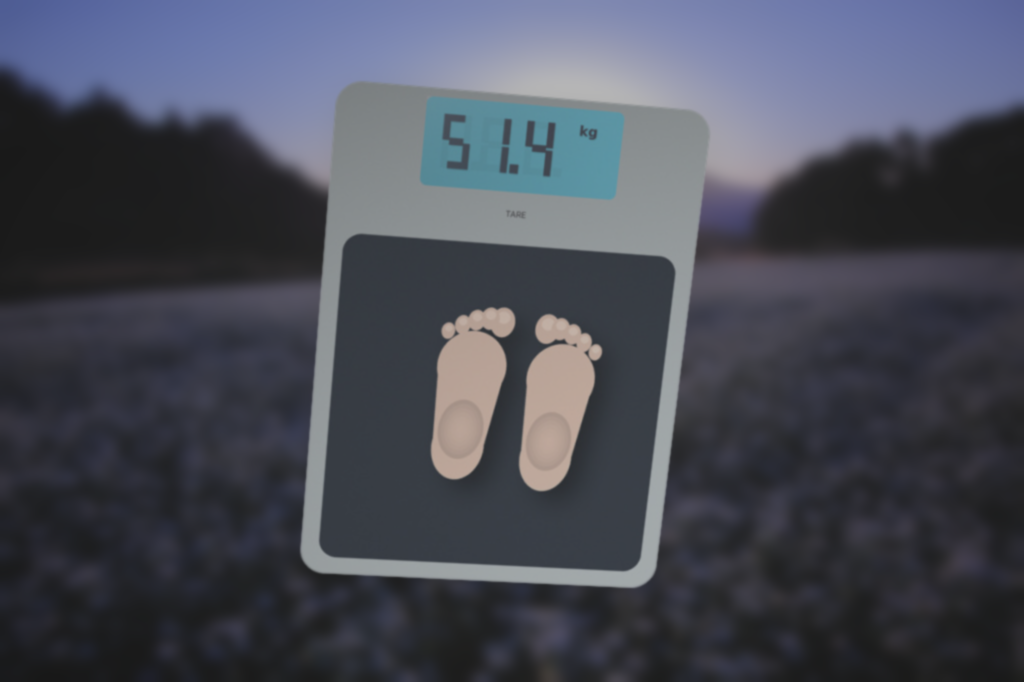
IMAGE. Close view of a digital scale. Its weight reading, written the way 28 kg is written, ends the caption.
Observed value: 51.4 kg
